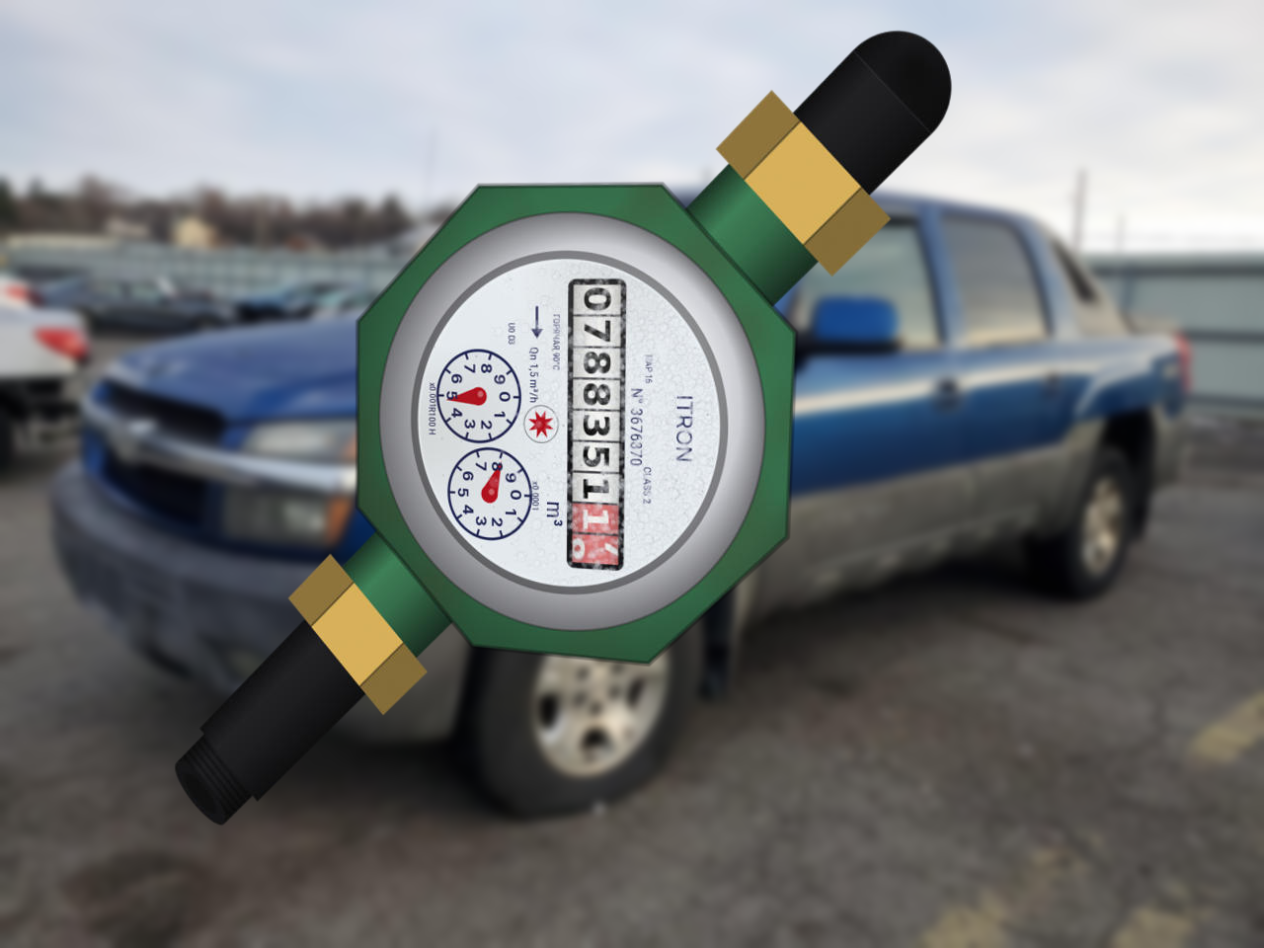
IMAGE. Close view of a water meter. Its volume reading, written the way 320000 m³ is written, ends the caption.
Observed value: 788351.1748 m³
